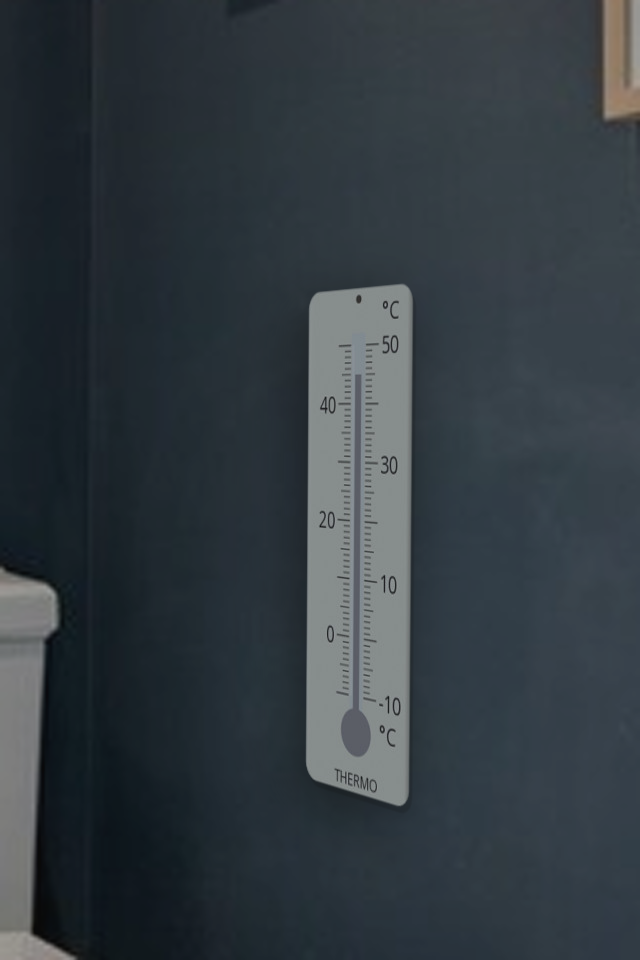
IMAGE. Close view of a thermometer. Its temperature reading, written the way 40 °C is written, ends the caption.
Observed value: 45 °C
